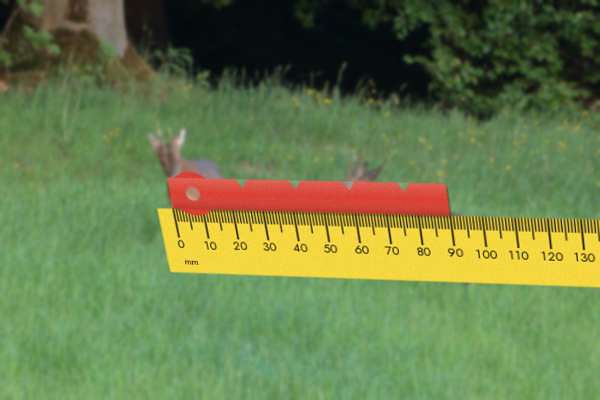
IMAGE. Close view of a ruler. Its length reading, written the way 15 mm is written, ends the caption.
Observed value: 90 mm
